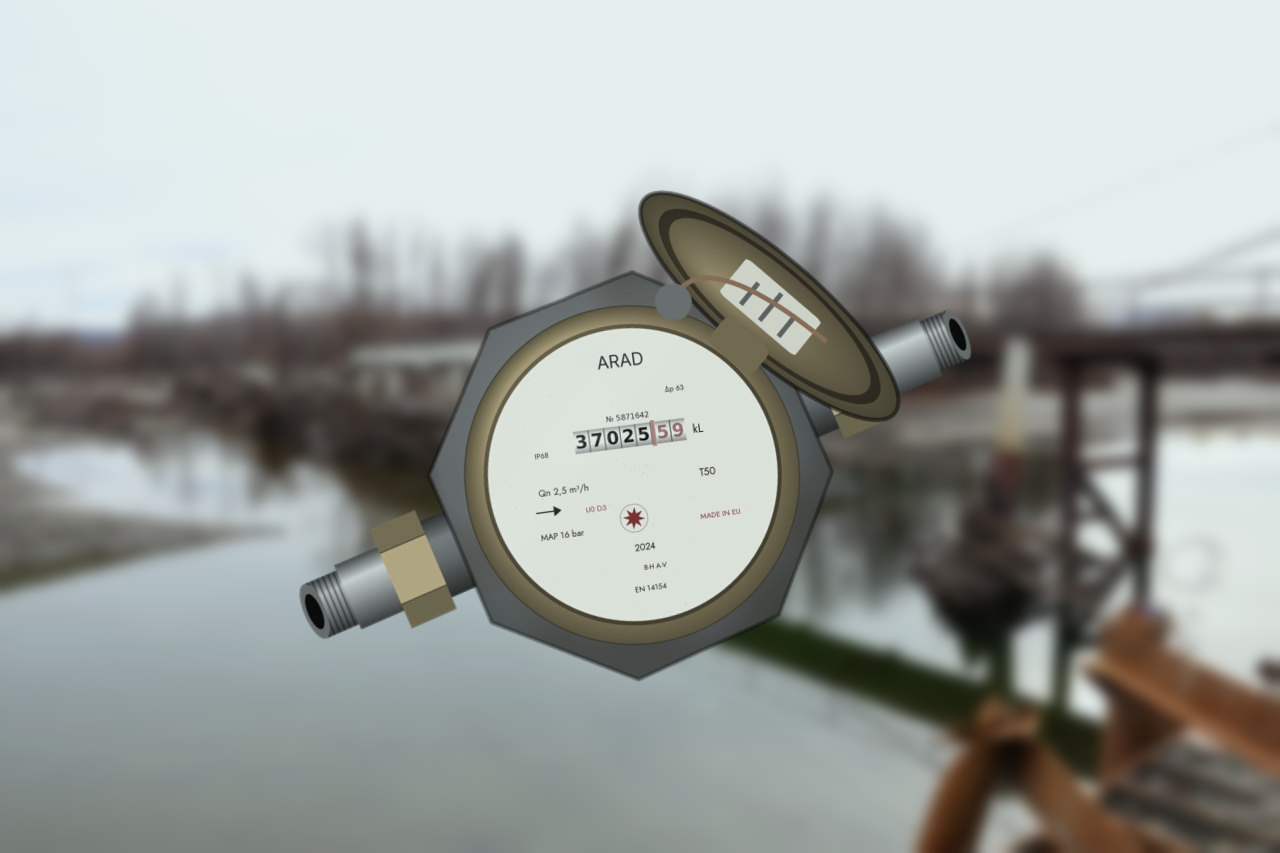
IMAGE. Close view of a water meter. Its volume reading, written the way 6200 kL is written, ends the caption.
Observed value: 37025.59 kL
